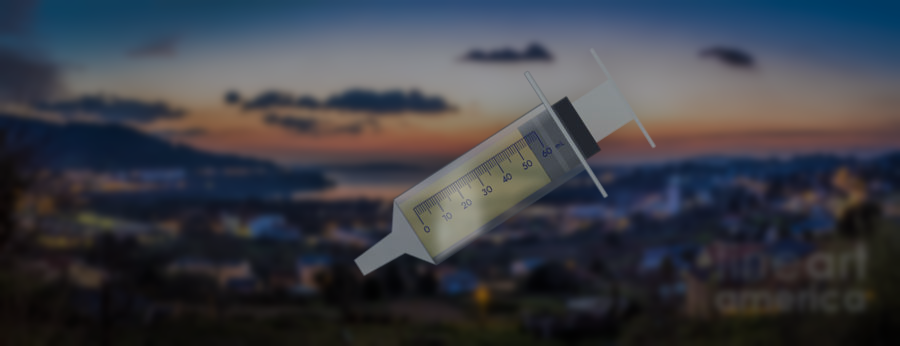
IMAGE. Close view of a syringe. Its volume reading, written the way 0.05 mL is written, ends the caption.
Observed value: 55 mL
